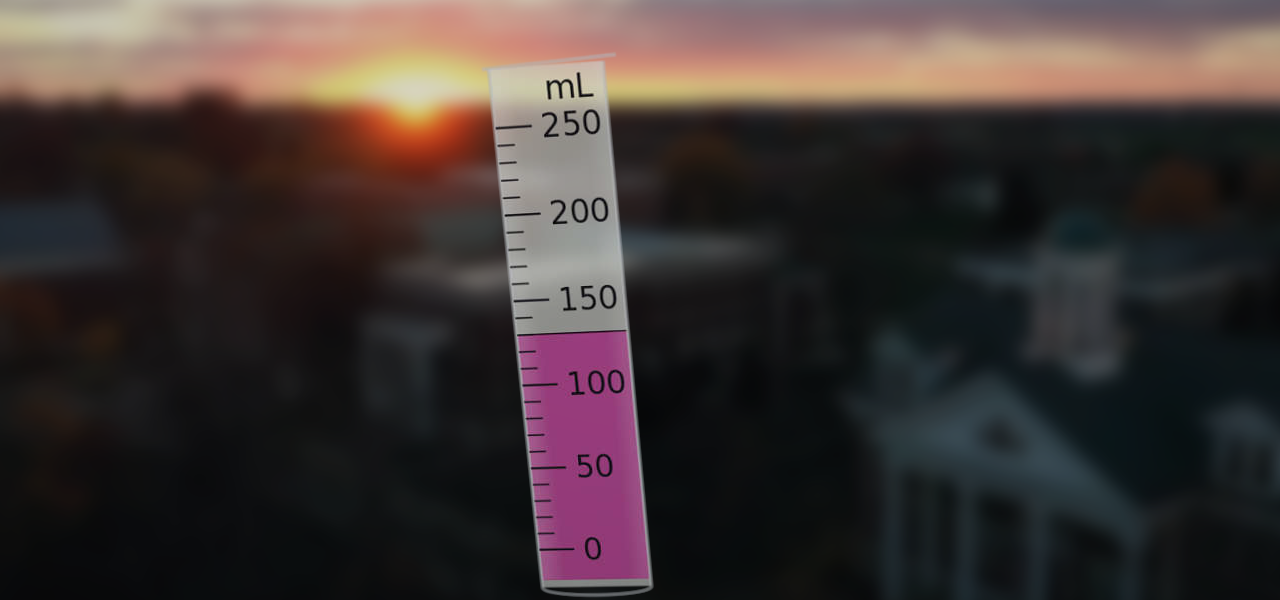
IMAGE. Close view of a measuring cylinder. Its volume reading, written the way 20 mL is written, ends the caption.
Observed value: 130 mL
